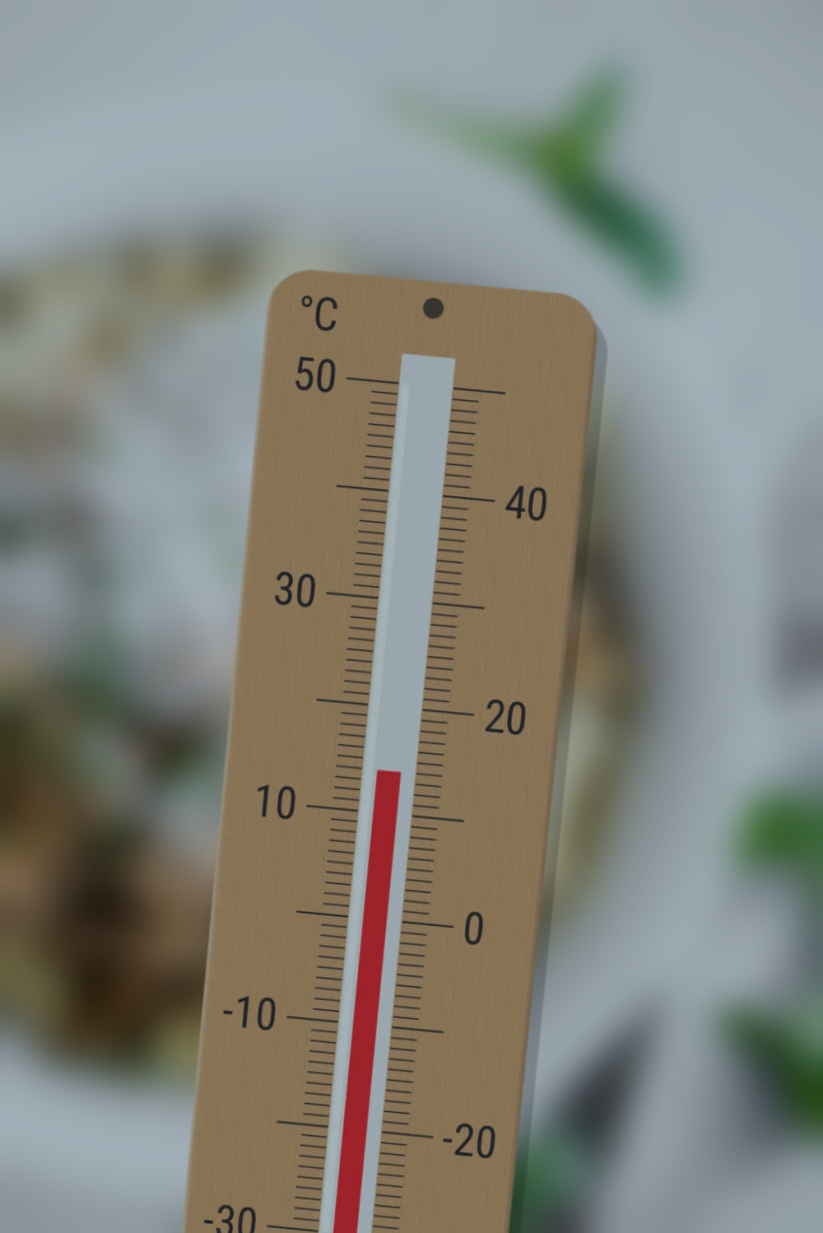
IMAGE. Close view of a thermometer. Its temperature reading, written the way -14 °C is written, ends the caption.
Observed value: 14 °C
